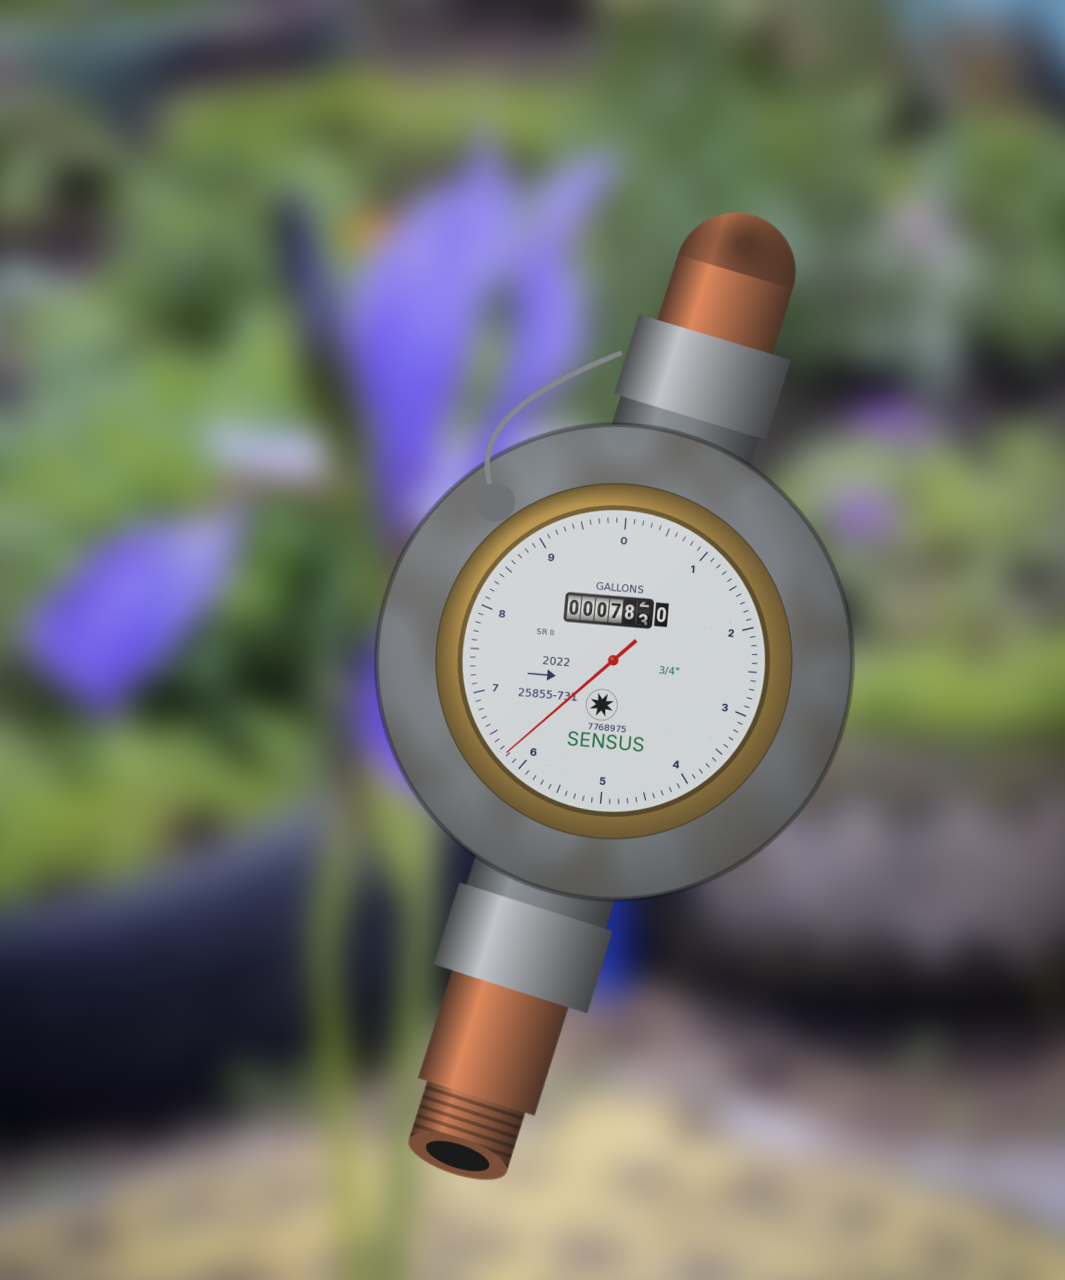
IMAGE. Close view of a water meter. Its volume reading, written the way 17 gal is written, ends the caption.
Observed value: 7826.2 gal
